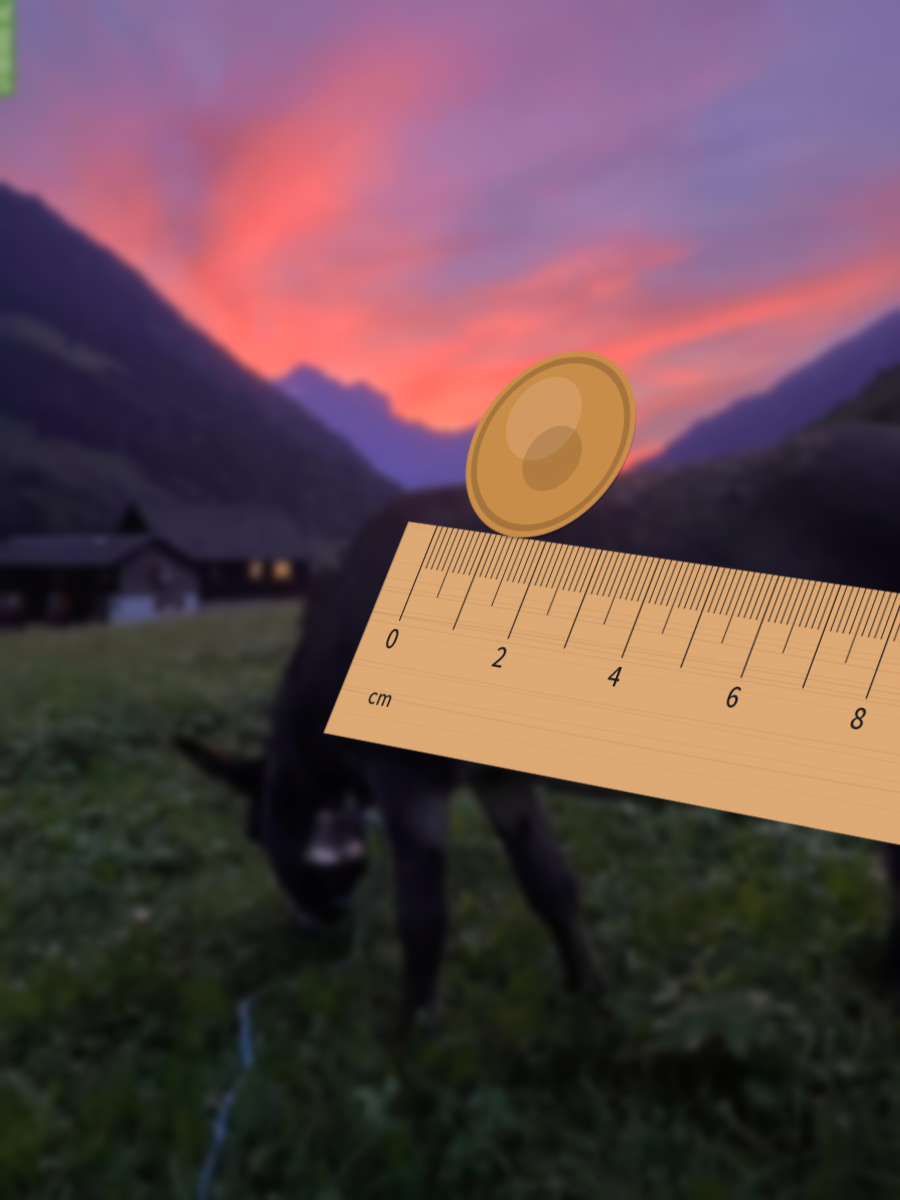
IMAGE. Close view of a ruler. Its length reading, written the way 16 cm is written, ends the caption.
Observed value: 2.8 cm
